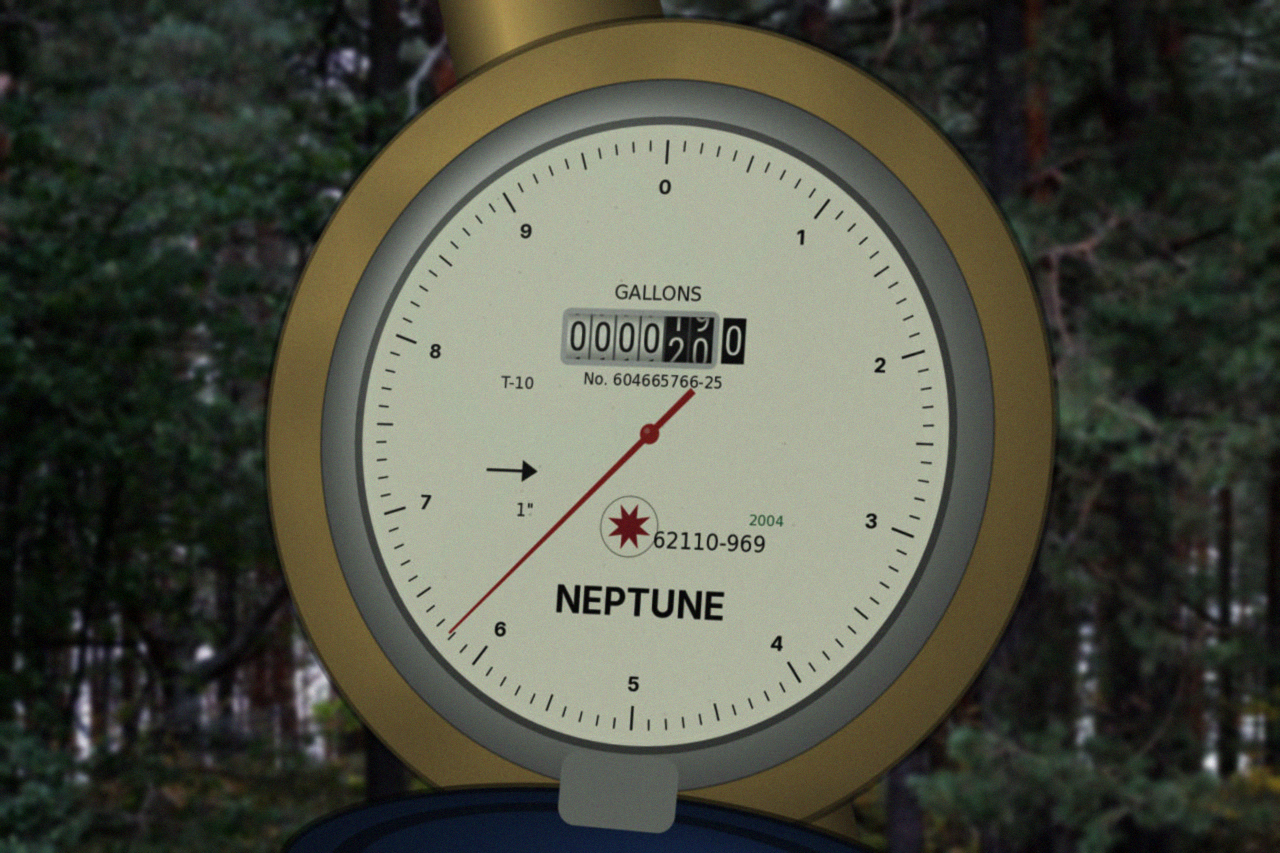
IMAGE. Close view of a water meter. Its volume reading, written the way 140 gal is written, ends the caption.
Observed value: 196.2 gal
